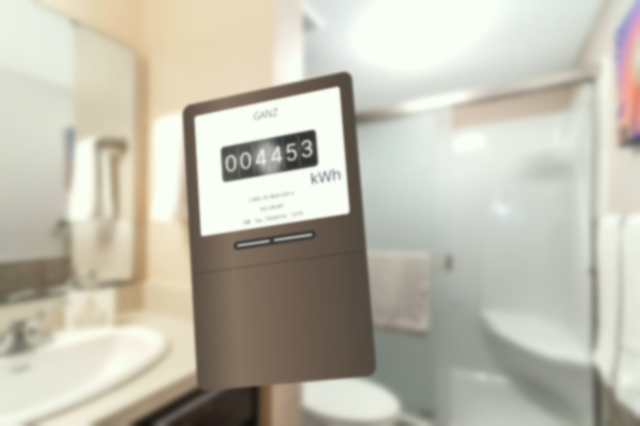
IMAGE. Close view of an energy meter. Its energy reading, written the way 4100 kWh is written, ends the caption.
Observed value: 4453 kWh
